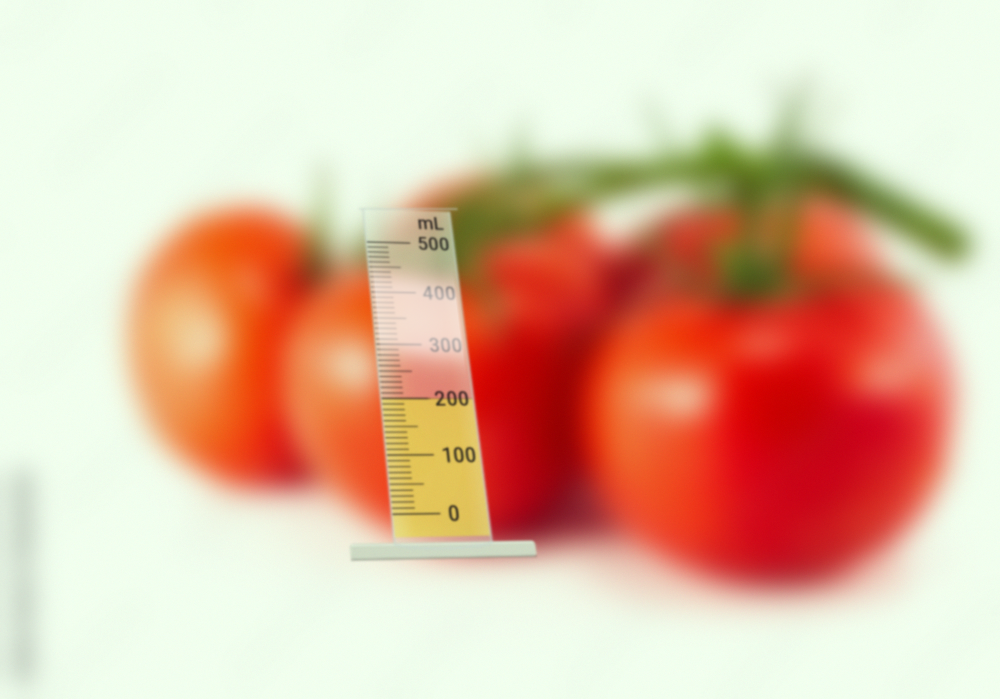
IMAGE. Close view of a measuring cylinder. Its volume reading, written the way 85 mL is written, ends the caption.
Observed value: 200 mL
